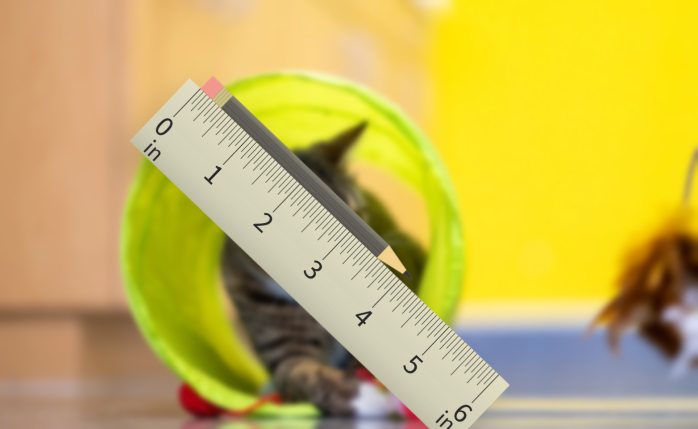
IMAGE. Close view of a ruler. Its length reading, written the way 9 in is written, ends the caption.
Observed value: 4.125 in
